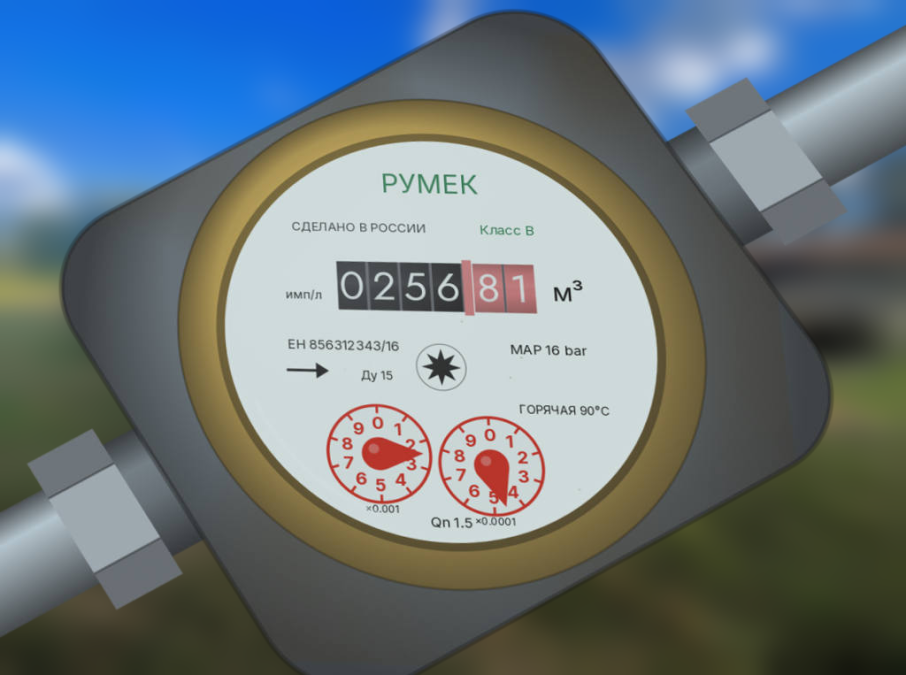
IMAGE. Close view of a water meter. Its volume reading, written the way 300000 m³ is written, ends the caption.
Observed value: 256.8124 m³
